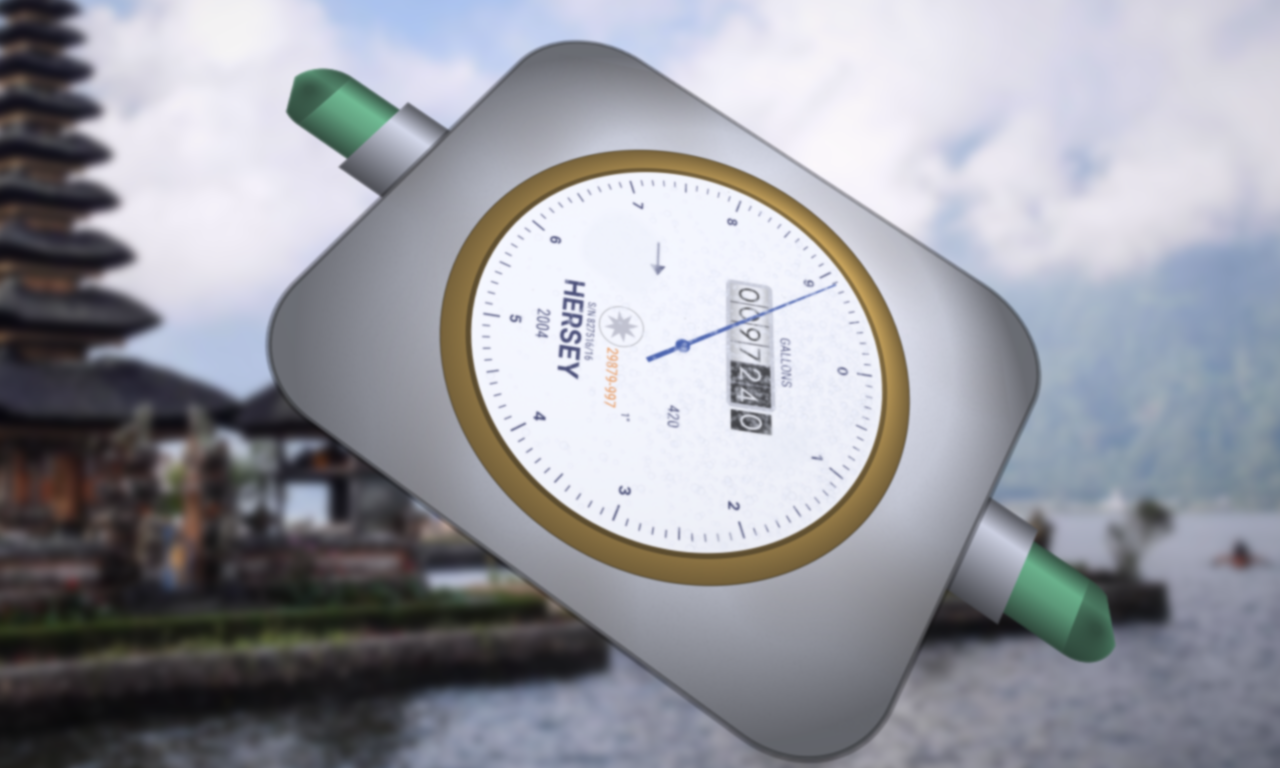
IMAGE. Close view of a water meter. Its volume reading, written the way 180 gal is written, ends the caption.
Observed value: 97239.1 gal
